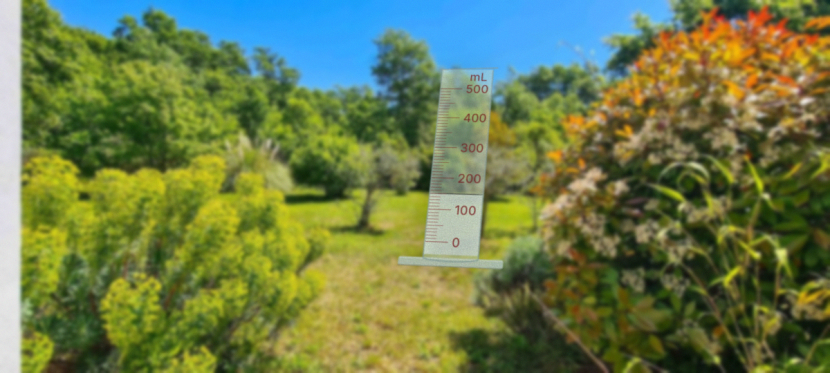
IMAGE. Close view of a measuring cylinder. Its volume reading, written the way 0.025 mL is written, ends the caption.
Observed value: 150 mL
